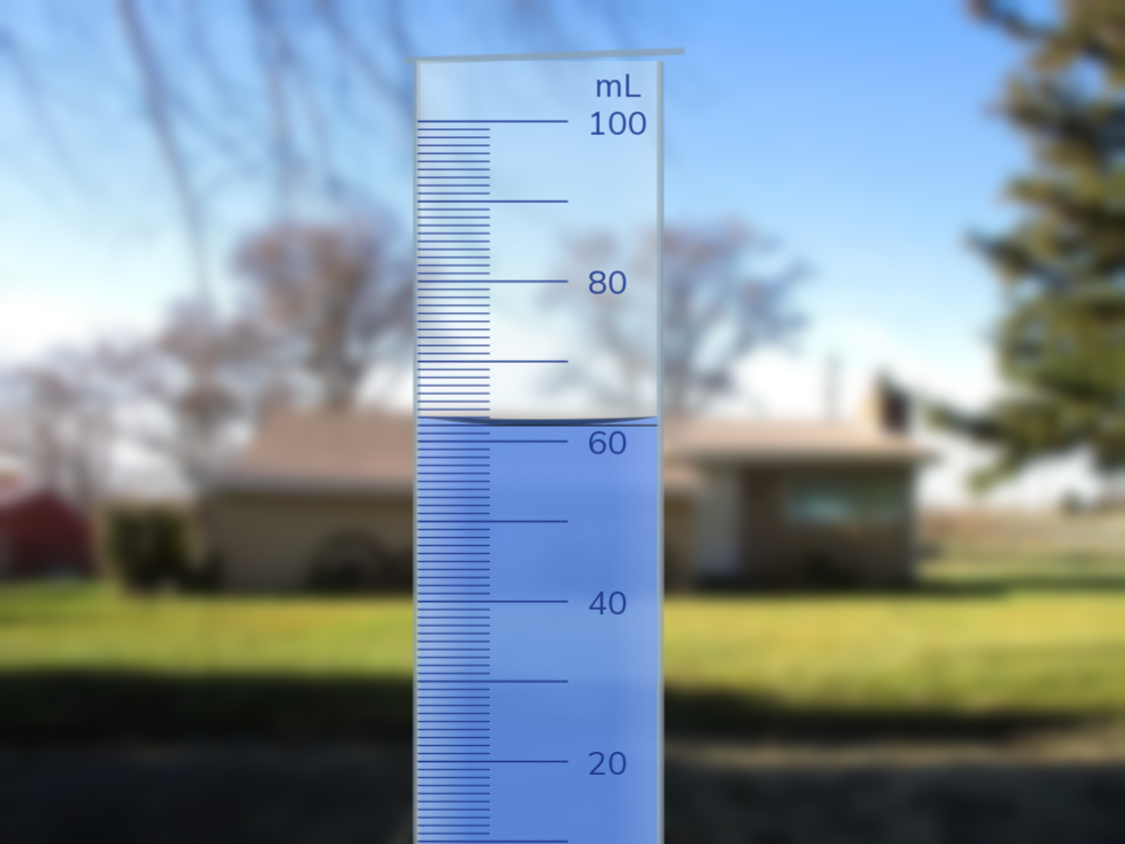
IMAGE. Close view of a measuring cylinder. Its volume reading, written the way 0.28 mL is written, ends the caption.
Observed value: 62 mL
